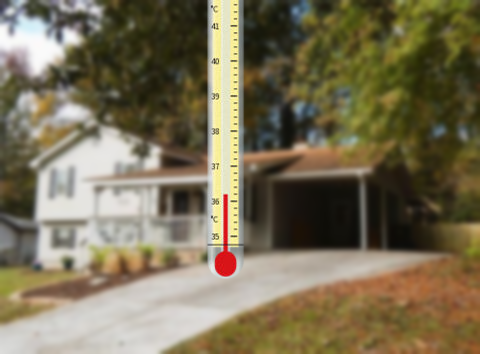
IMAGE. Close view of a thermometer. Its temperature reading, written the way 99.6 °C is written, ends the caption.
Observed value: 36.2 °C
